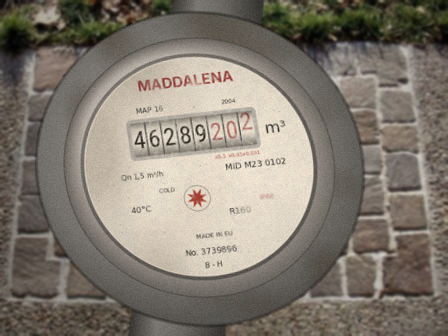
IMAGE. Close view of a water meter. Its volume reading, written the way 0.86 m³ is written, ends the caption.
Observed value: 46289.202 m³
